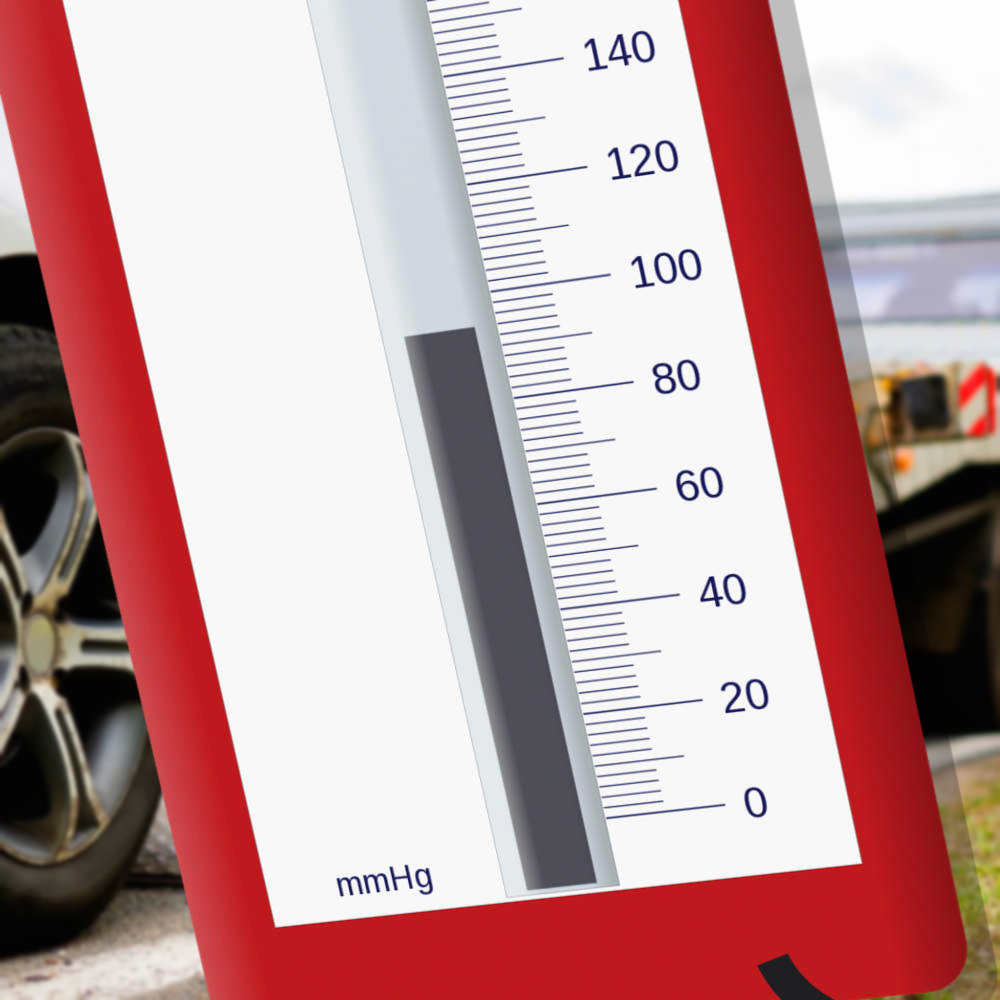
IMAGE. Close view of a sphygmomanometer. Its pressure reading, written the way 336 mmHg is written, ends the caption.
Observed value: 94 mmHg
